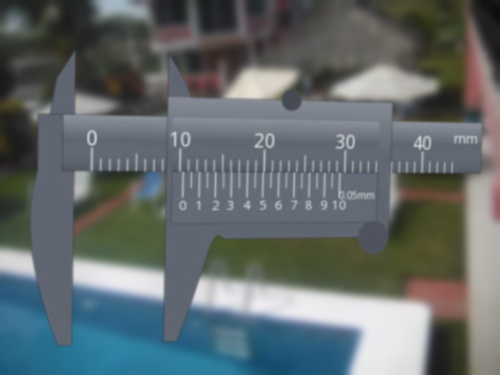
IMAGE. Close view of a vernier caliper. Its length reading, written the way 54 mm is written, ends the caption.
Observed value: 10.4 mm
